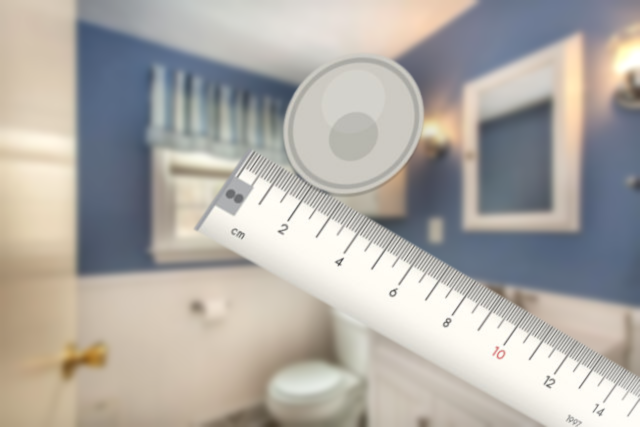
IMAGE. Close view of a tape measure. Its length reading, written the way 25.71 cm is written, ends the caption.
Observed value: 4 cm
